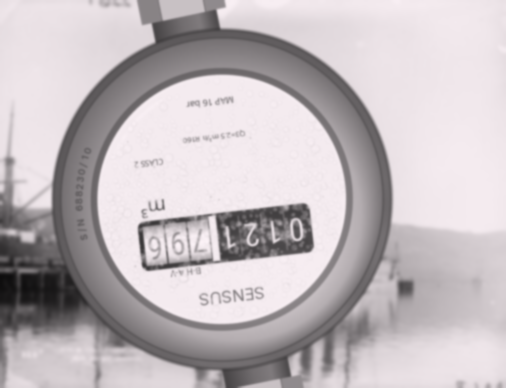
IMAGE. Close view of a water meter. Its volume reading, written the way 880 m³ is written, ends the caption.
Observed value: 121.796 m³
